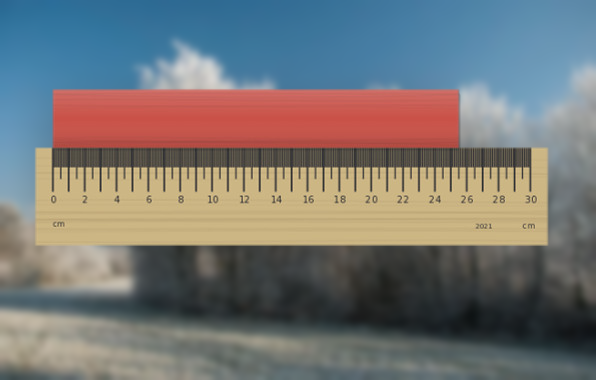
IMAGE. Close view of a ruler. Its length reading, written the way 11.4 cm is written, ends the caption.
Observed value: 25.5 cm
